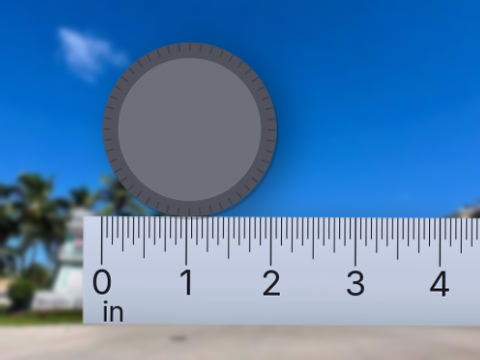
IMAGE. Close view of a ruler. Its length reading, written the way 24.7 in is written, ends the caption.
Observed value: 2.0625 in
